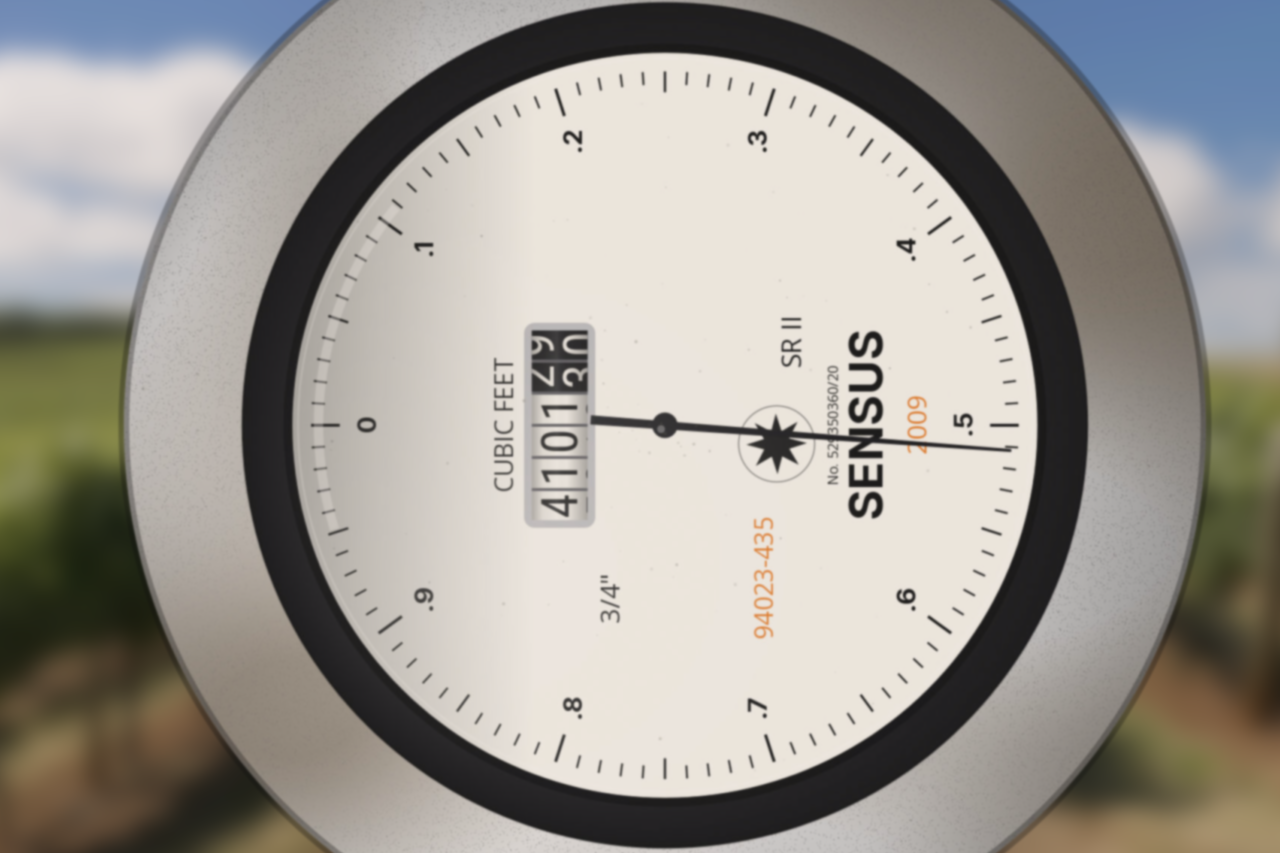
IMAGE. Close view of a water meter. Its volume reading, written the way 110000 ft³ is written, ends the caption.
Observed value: 410129.51 ft³
